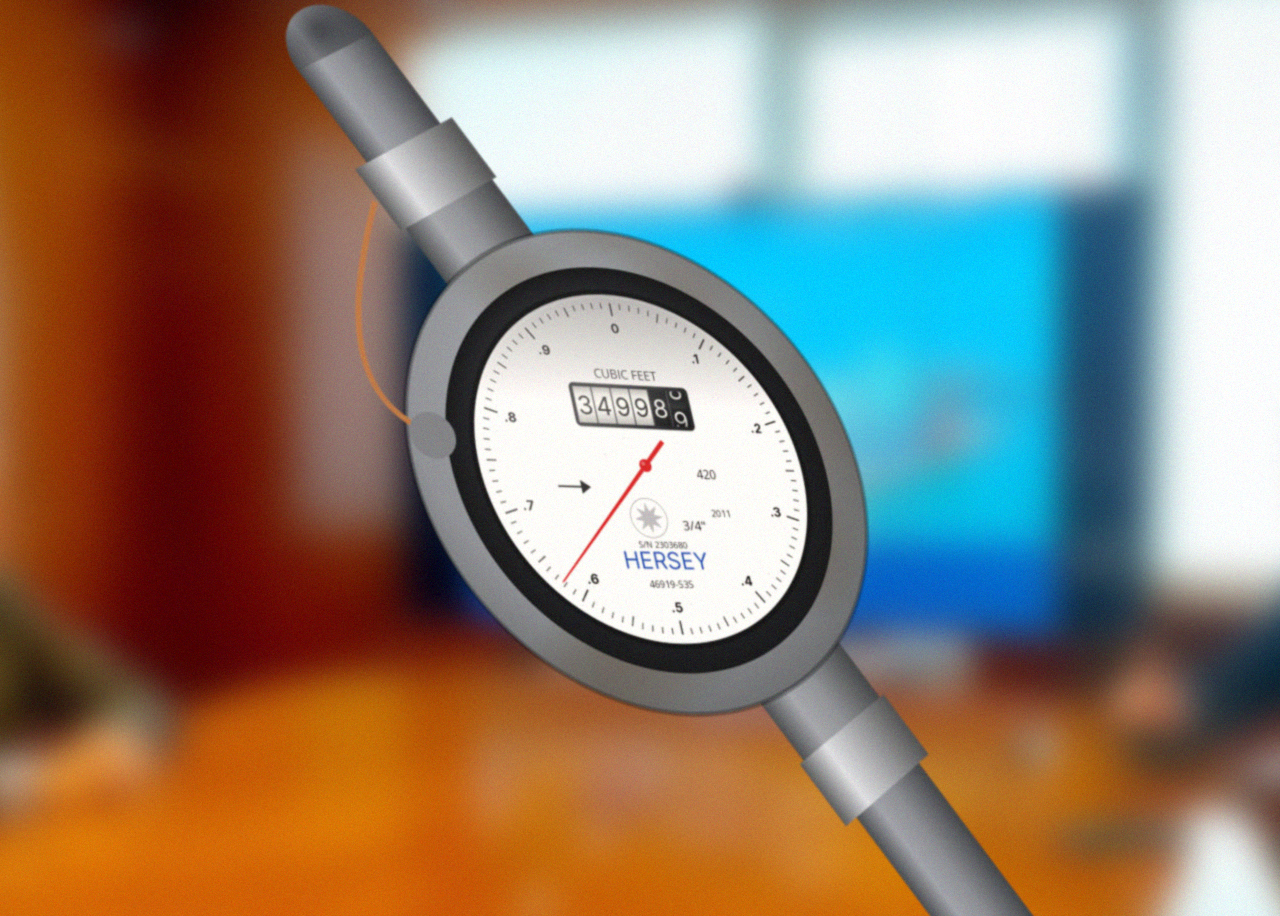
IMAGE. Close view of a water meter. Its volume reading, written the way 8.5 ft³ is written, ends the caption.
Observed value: 349988.62 ft³
